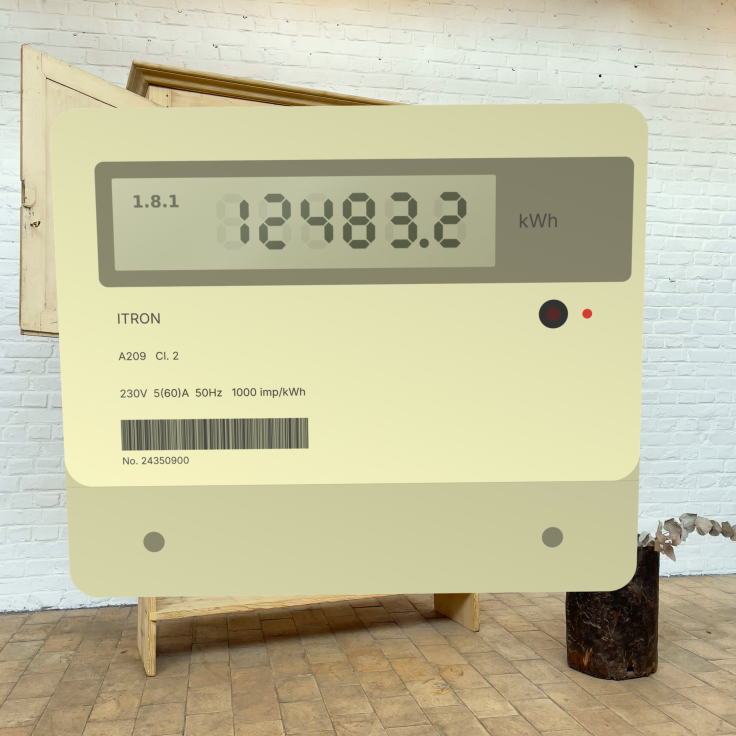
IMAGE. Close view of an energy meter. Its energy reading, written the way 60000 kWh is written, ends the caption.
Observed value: 12483.2 kWh
